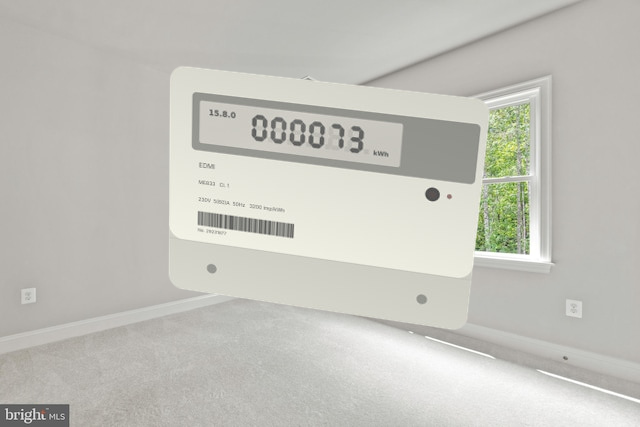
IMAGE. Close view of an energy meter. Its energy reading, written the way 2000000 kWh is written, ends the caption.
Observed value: 73 kWh
